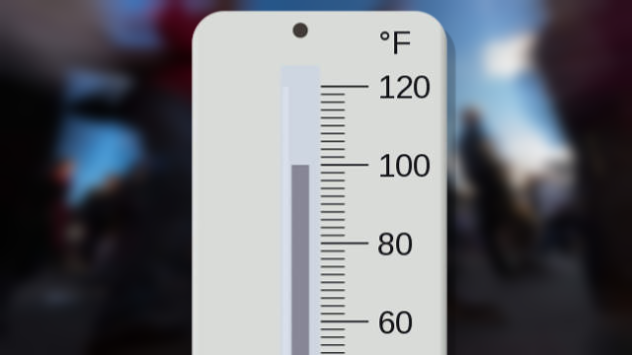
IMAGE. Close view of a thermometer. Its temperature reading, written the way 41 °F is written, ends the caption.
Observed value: 100 °F
